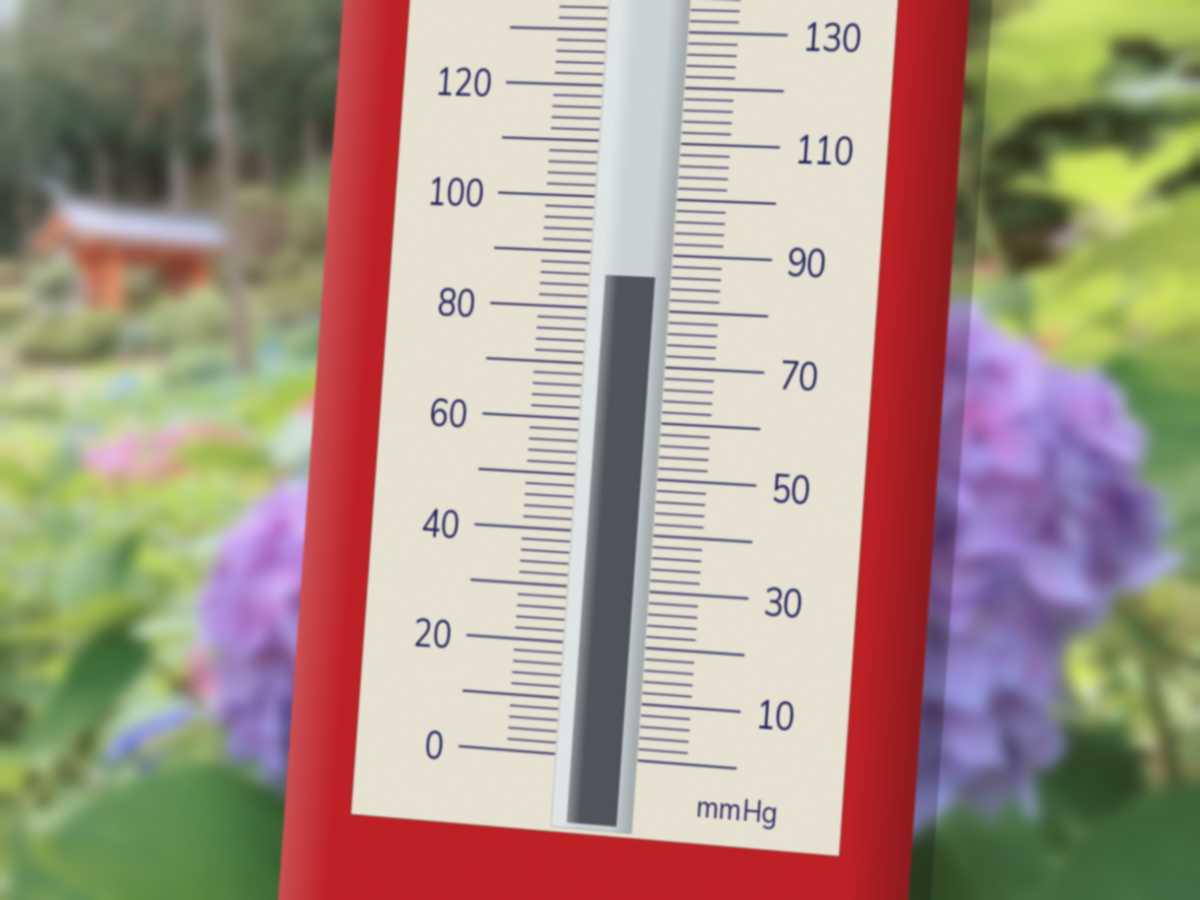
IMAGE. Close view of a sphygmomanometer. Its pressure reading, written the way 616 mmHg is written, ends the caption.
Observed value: 86 mmHg
